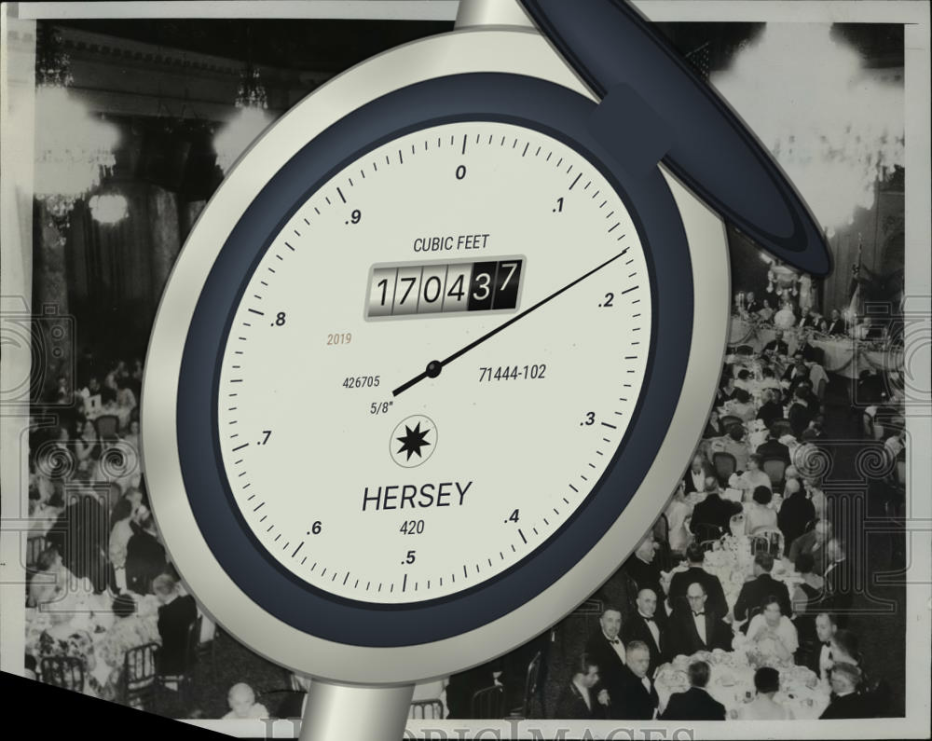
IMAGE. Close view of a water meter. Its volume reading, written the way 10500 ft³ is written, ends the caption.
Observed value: 170437.17 ft³
